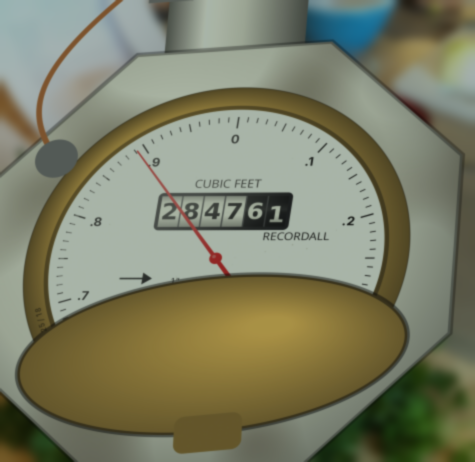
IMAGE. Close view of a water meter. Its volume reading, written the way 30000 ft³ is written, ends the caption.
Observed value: 284760.89 ft³
